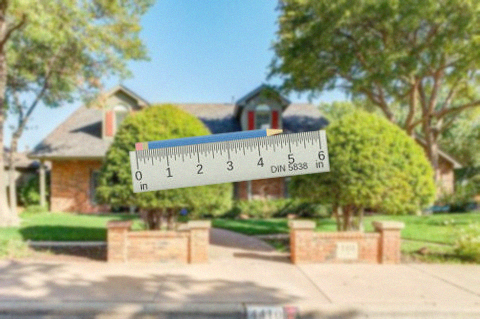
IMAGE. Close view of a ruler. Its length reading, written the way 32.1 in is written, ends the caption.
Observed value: 5 in
